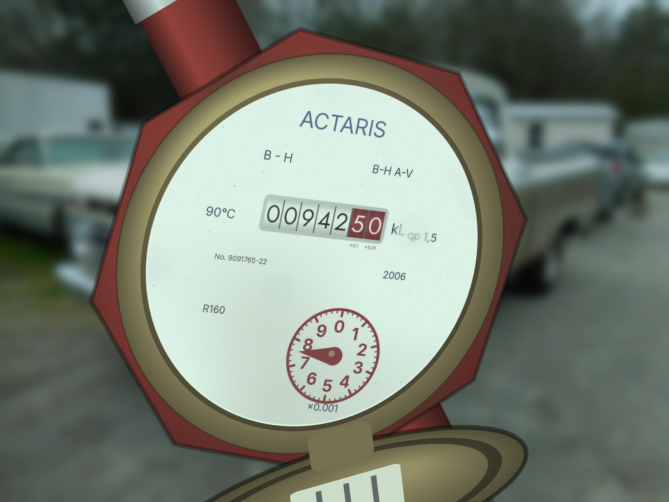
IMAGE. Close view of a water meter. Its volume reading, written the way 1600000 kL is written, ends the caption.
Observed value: 942.507 kL
